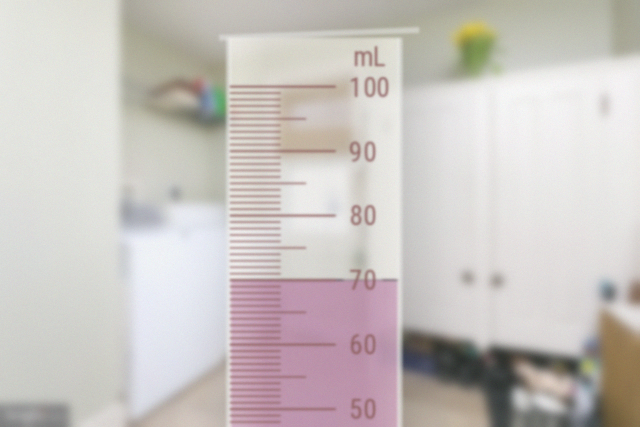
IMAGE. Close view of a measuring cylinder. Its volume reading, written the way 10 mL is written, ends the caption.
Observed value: 70 mL
